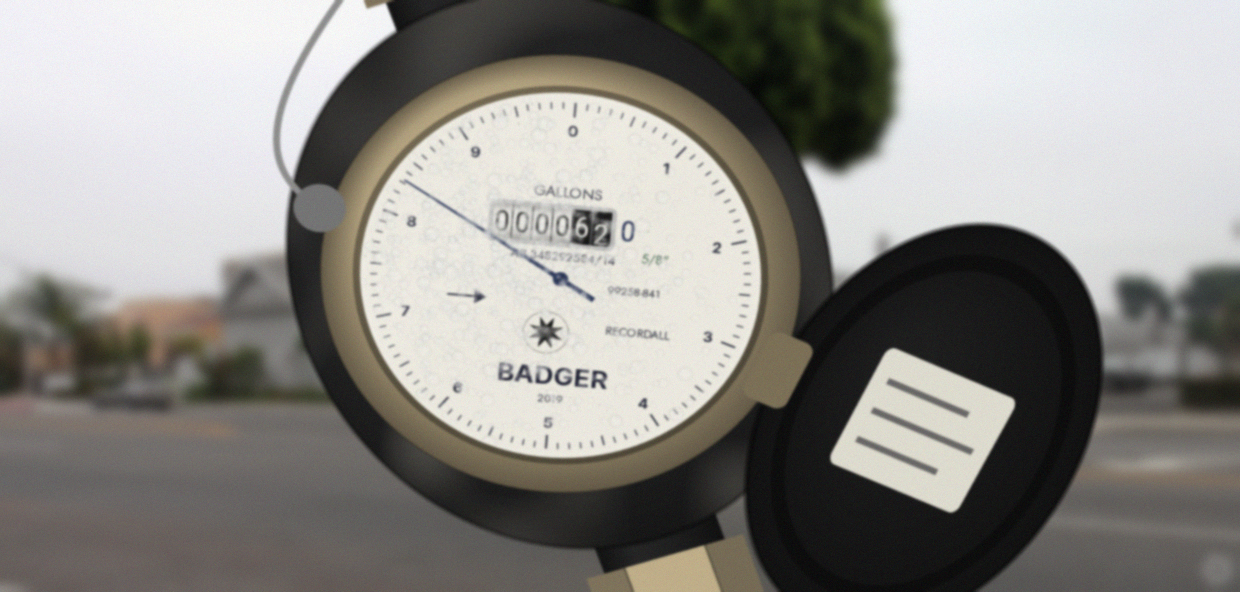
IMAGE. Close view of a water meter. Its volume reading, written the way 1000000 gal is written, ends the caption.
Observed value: 618.3 gal
